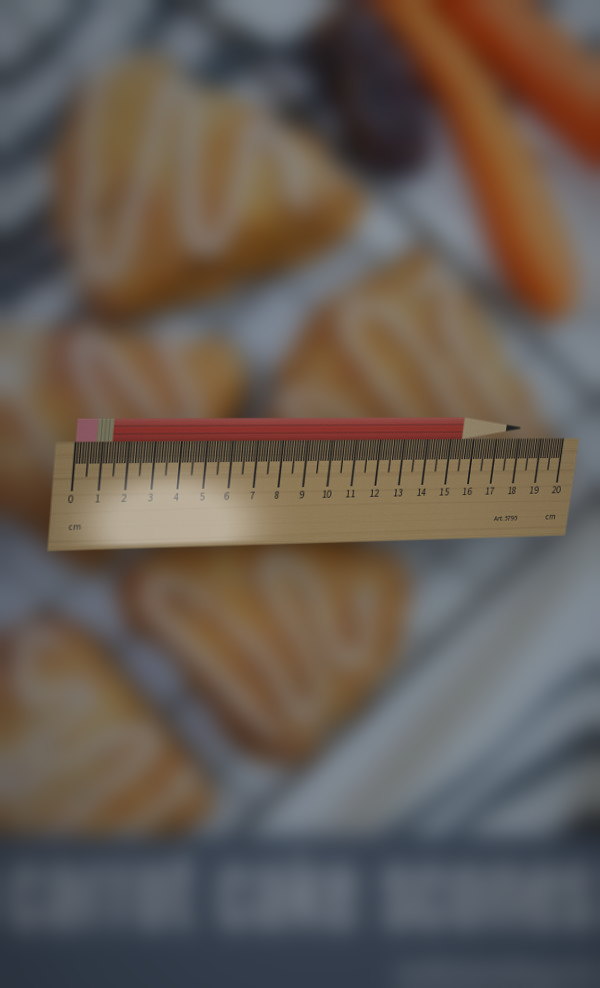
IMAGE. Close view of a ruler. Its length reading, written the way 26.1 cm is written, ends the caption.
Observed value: 18 cm
